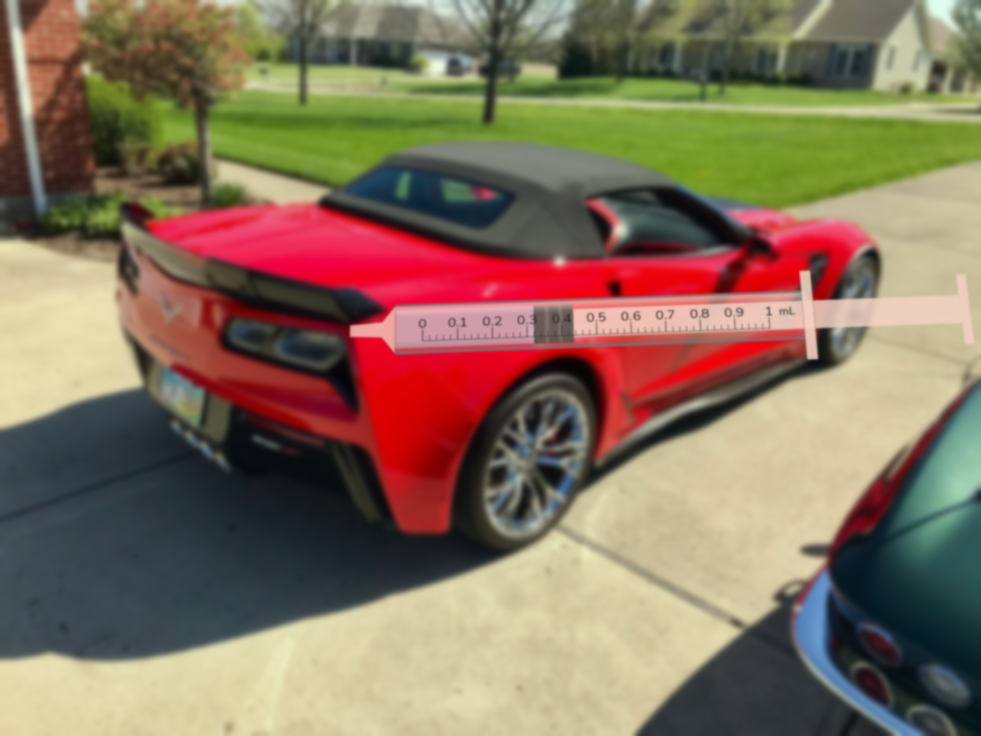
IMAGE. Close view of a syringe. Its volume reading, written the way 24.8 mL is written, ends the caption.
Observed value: 0.32 mL
